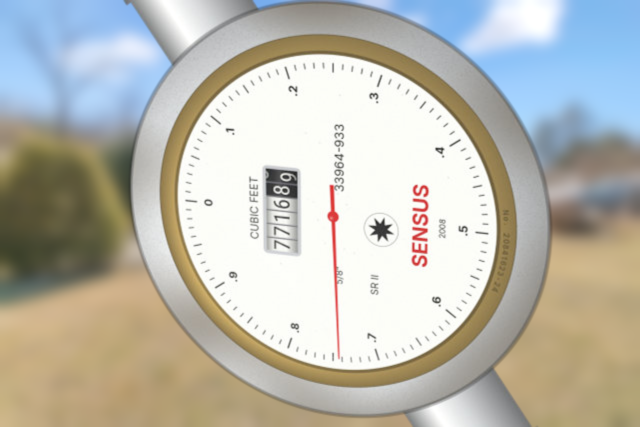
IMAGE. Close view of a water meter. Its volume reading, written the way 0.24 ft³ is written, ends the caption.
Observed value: 771688.74 ft³
